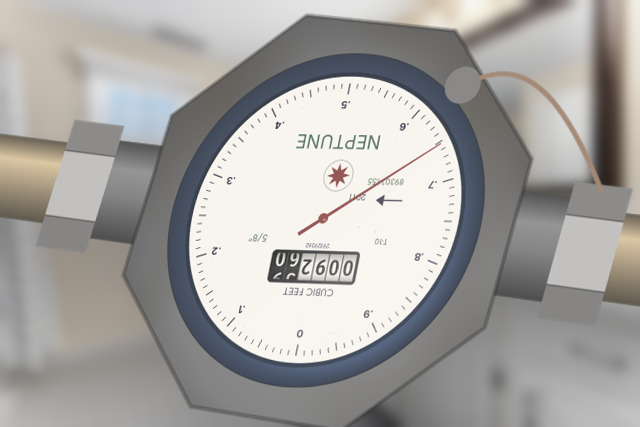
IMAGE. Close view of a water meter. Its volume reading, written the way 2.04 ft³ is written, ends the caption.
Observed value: 9259.65 ft³
